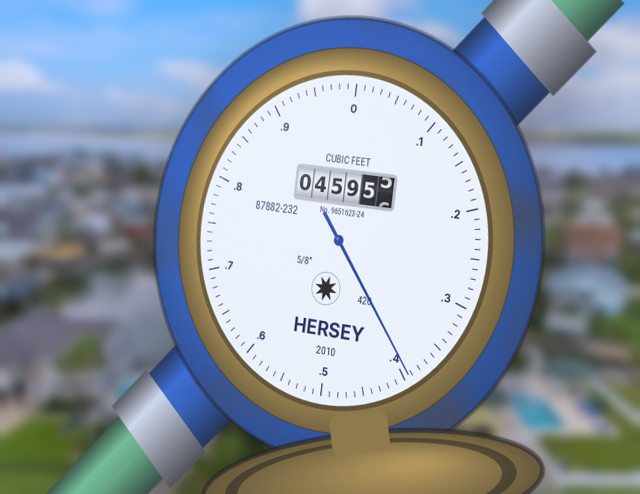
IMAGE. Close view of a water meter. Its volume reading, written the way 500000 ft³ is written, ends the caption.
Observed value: 45955.39 ft³
